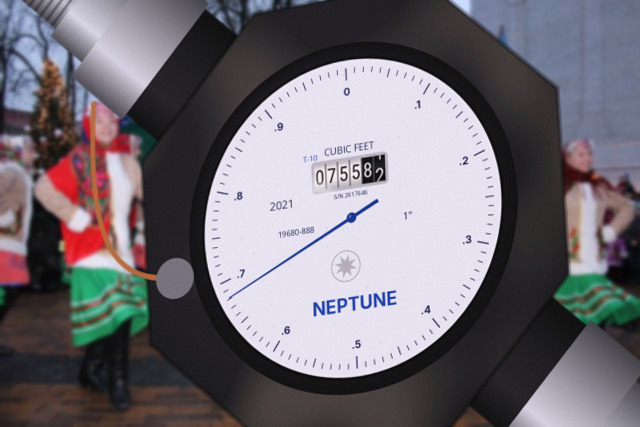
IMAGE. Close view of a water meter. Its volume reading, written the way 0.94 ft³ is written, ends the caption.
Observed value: 75581.68 ft³
